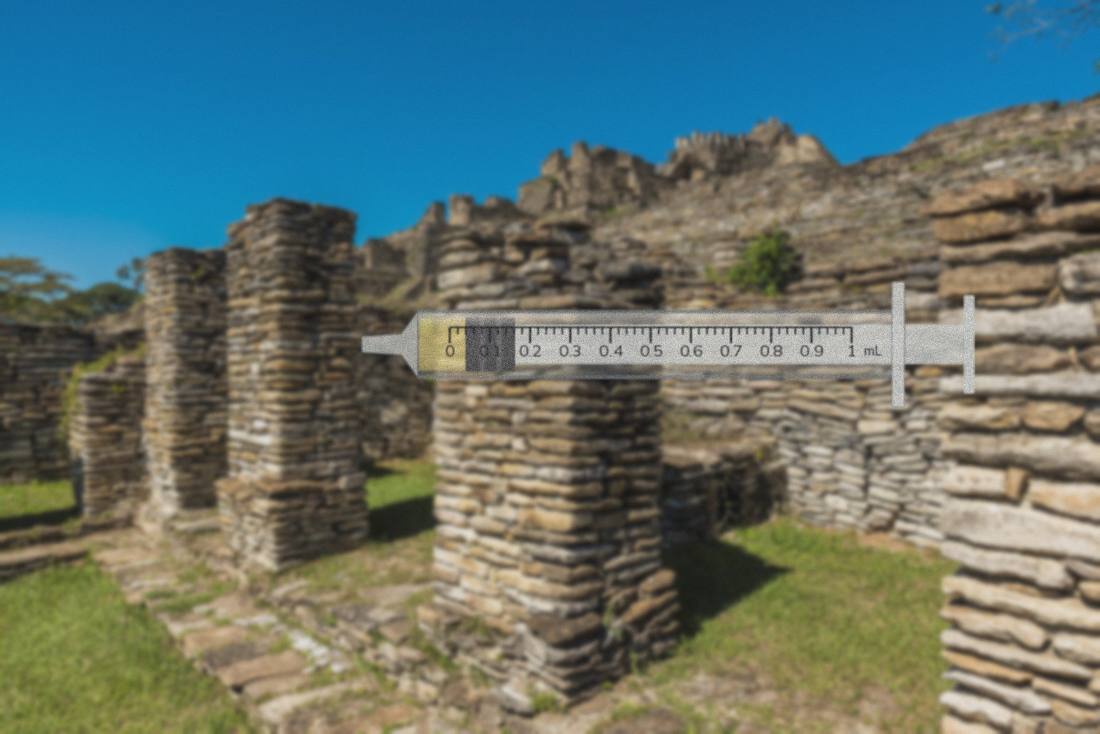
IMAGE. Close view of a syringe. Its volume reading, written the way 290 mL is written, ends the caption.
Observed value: 0.04 mL
